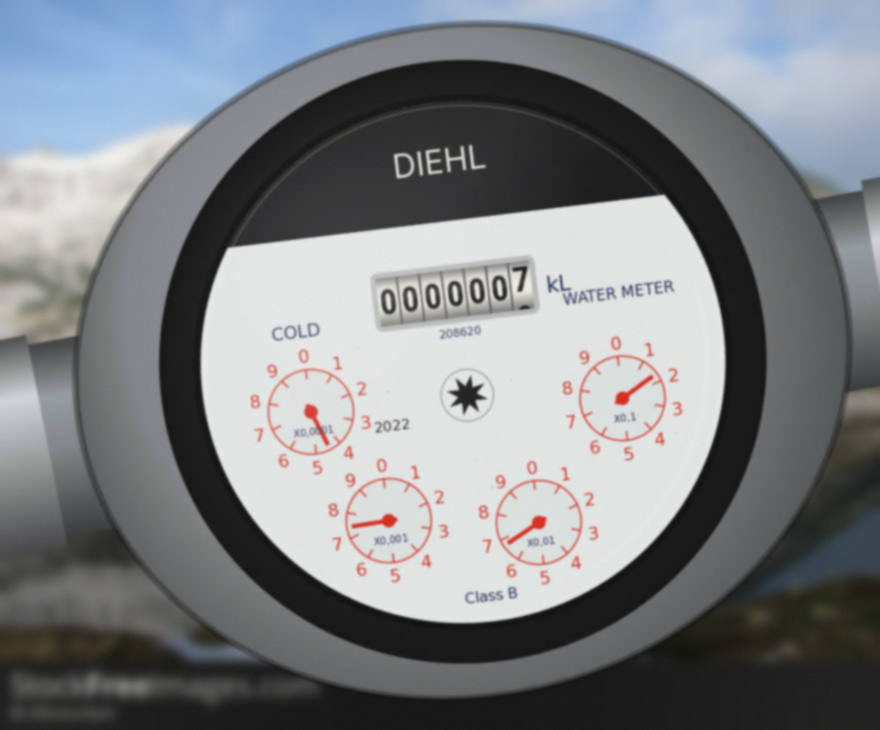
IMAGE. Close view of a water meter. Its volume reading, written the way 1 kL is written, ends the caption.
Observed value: 7.1674 kL
